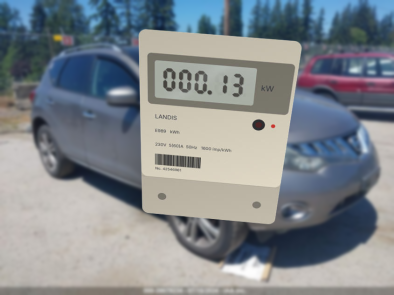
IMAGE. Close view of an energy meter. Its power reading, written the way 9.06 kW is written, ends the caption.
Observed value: 0.13 kW
